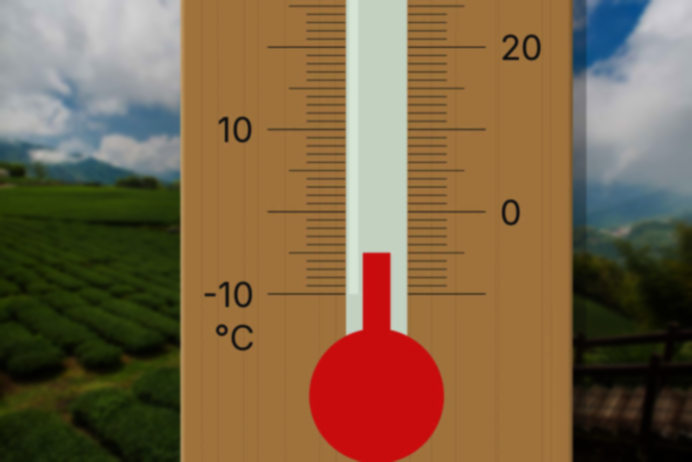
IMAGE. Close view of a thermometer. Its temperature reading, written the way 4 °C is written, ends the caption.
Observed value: -5 °C
